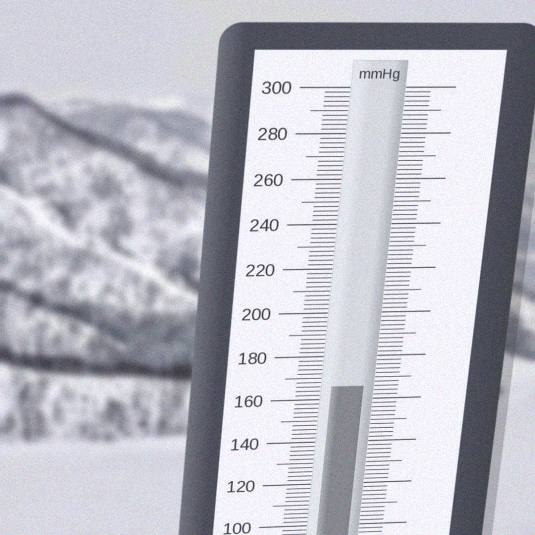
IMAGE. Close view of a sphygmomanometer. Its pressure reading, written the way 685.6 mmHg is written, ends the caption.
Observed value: 166 mmHg
